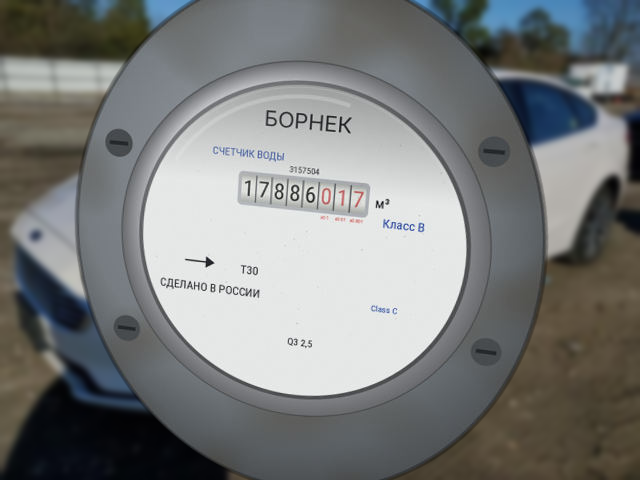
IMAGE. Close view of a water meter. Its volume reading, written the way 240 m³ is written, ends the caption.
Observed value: 17886.017 m³
